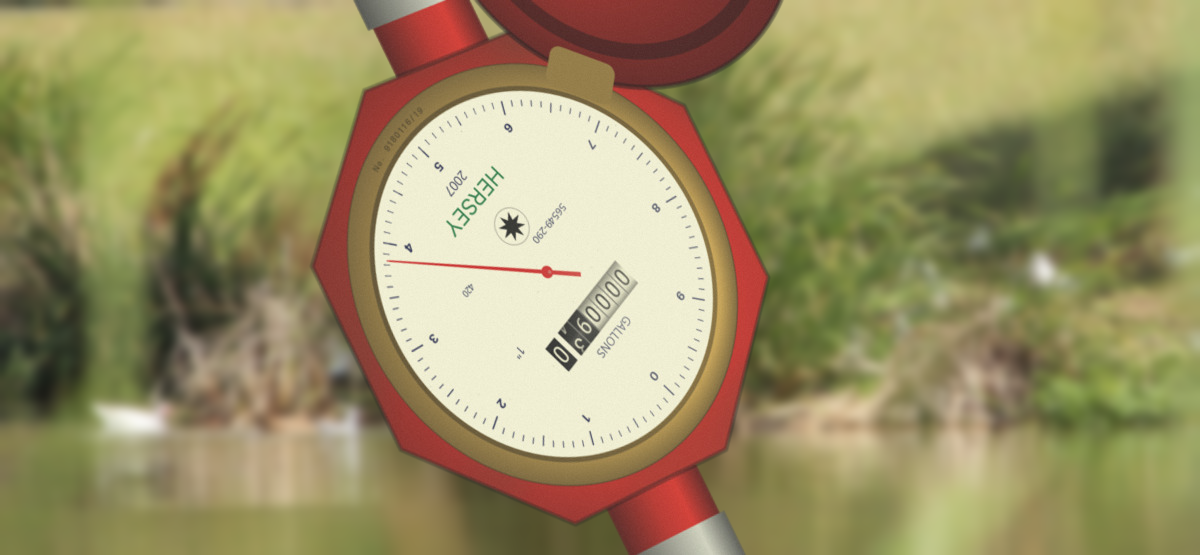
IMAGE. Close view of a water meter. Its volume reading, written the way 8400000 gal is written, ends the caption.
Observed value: 933.8 gal
